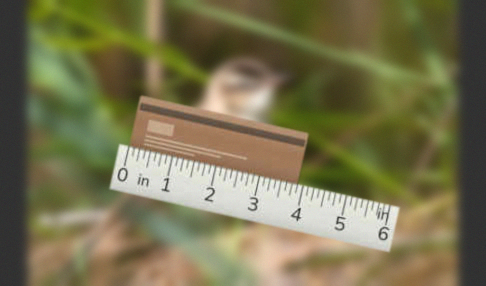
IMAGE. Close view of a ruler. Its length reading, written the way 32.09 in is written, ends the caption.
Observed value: 3.875 in
